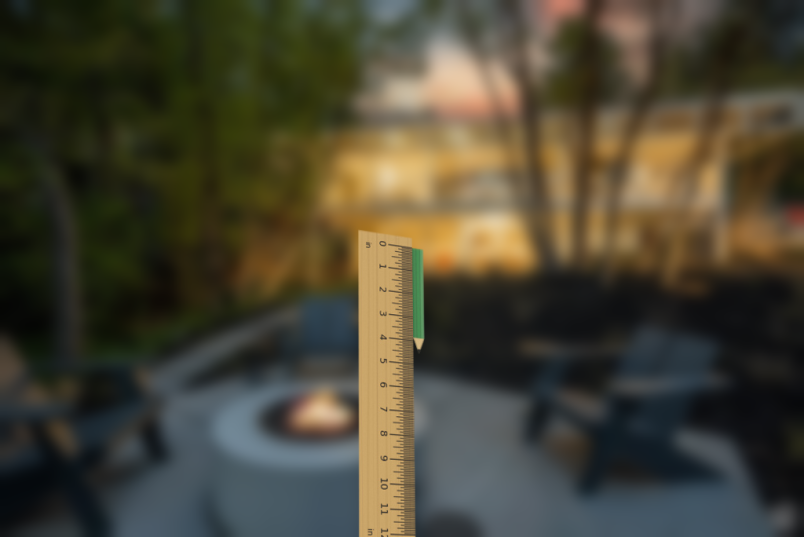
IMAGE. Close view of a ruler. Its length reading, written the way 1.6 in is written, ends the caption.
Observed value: 4.5 in
